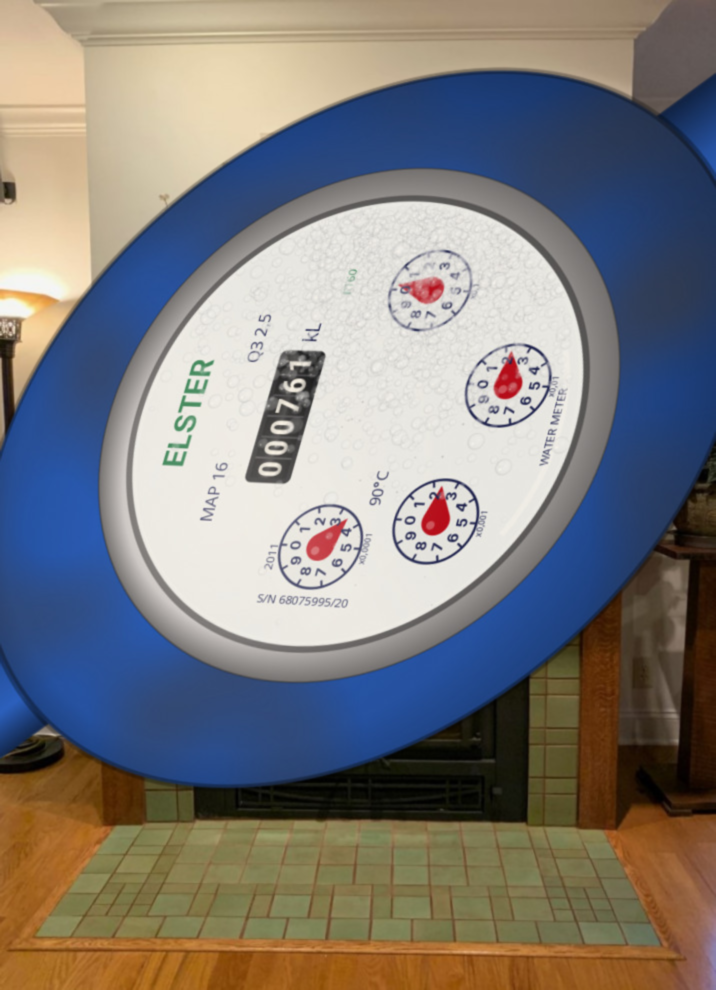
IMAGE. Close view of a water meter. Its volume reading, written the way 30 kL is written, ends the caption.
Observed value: 761.0223 kL
